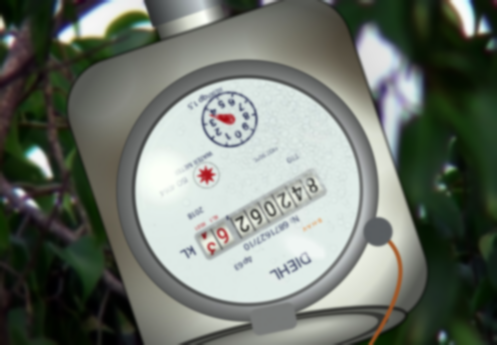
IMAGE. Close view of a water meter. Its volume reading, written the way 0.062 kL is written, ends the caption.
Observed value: 842062.633 kL
